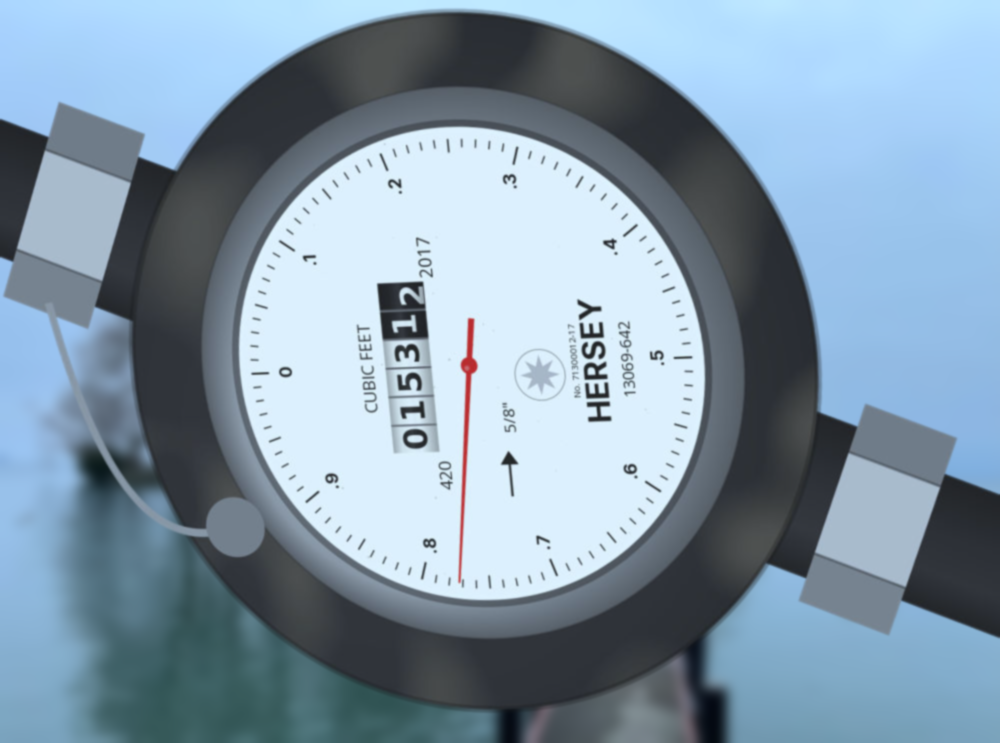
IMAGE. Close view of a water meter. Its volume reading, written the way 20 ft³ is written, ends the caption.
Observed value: 15311.77 ft³
